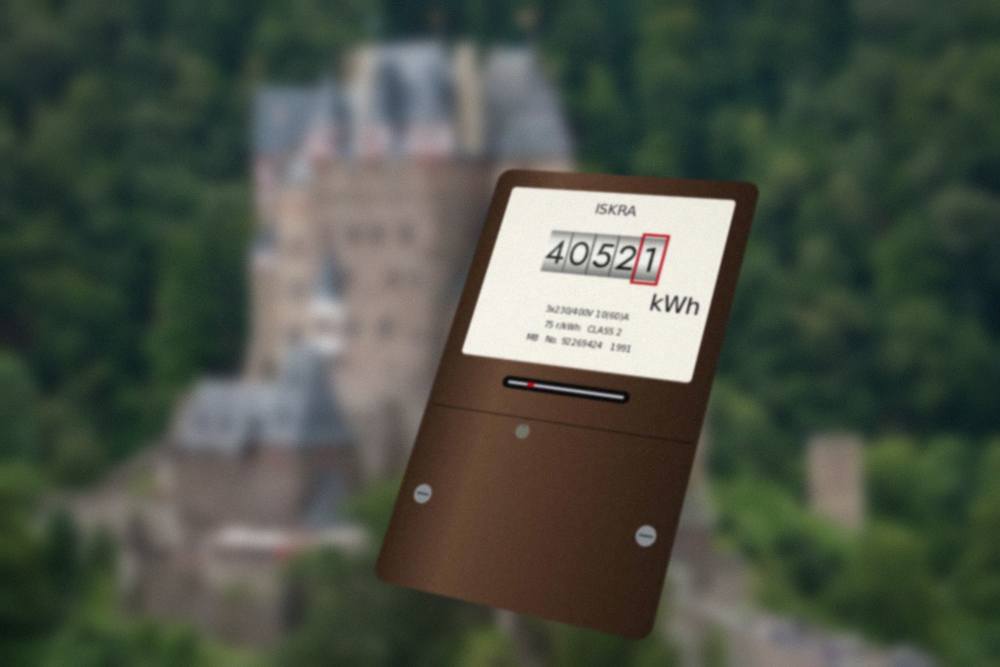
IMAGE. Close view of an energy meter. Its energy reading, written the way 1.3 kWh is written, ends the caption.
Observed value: 4052.1 kWh
